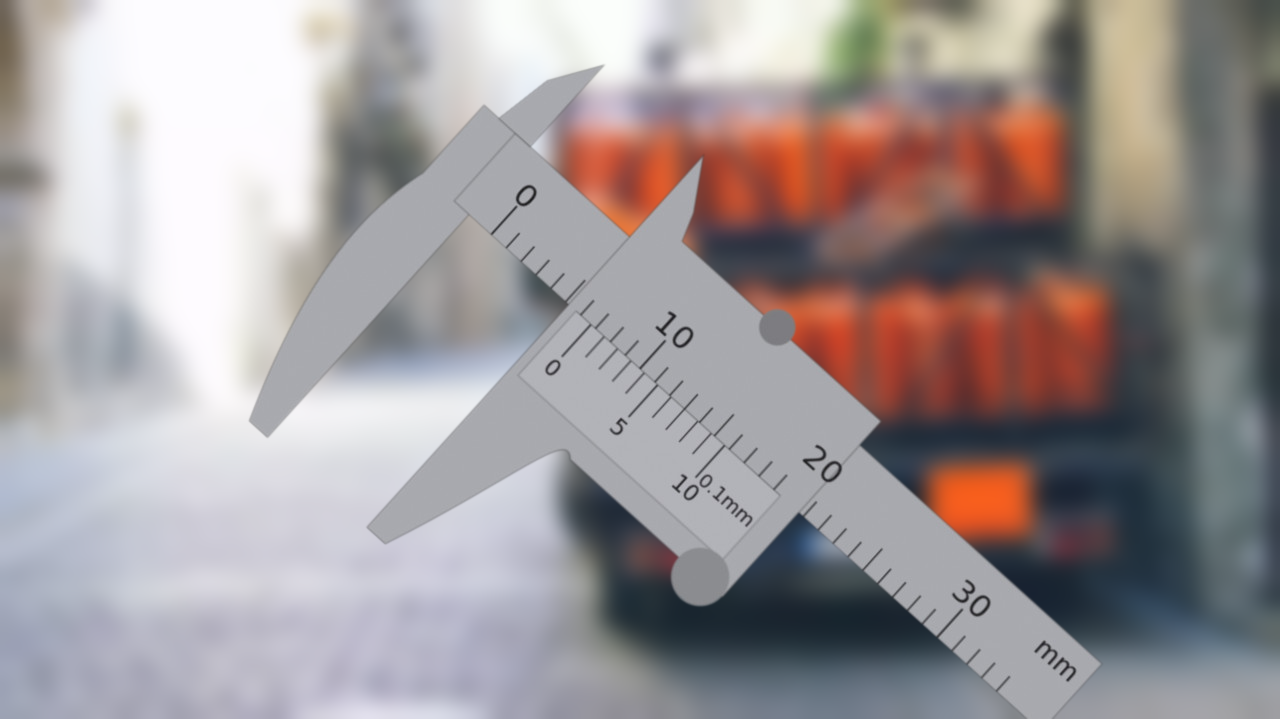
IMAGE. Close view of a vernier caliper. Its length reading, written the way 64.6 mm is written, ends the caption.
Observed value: 6.7 mm
